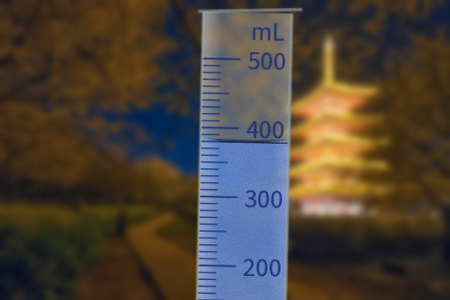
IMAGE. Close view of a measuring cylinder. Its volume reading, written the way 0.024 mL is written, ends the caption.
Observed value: 380 mL
